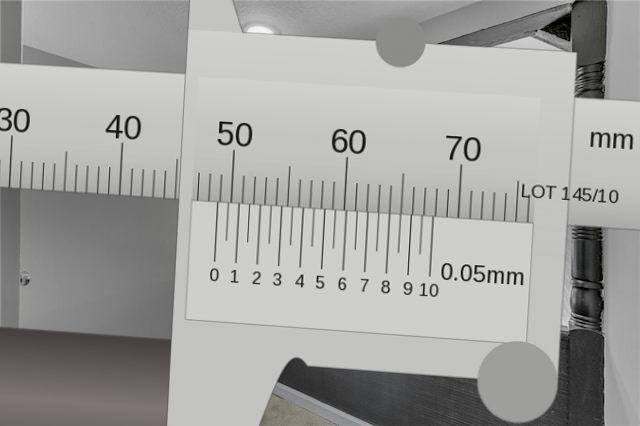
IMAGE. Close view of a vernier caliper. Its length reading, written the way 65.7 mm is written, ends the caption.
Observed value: 48.8 mm
